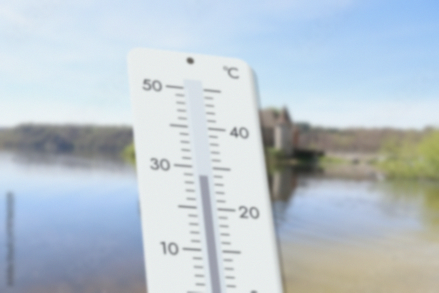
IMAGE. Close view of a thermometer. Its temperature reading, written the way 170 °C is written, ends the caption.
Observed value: 28 °C
